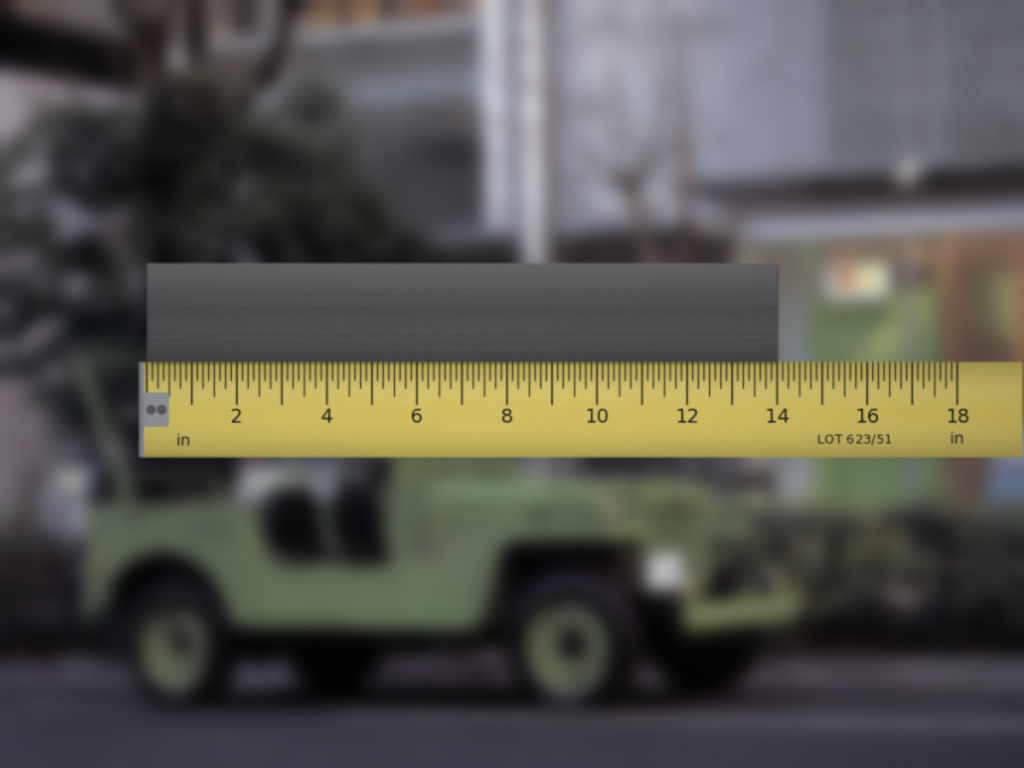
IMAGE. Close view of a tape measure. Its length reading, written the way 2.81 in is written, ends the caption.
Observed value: 14 in
